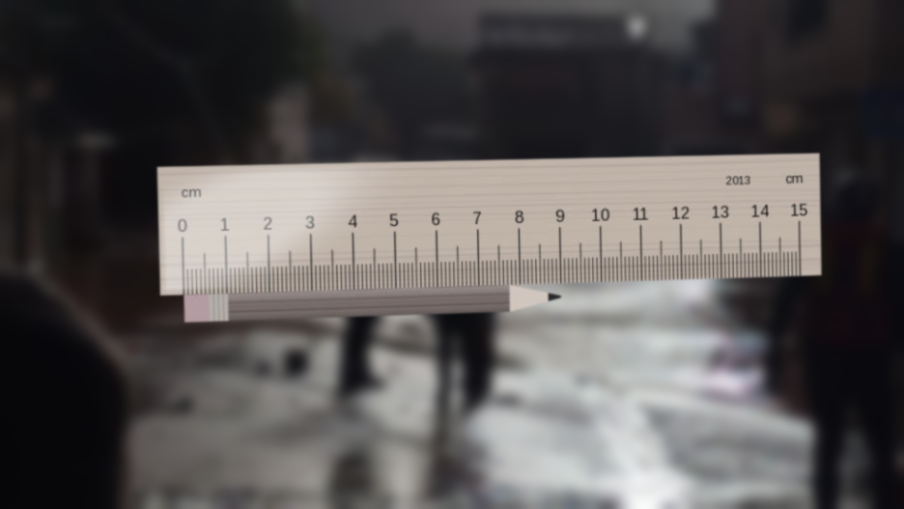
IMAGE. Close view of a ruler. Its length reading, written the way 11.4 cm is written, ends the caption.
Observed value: 9 cm
